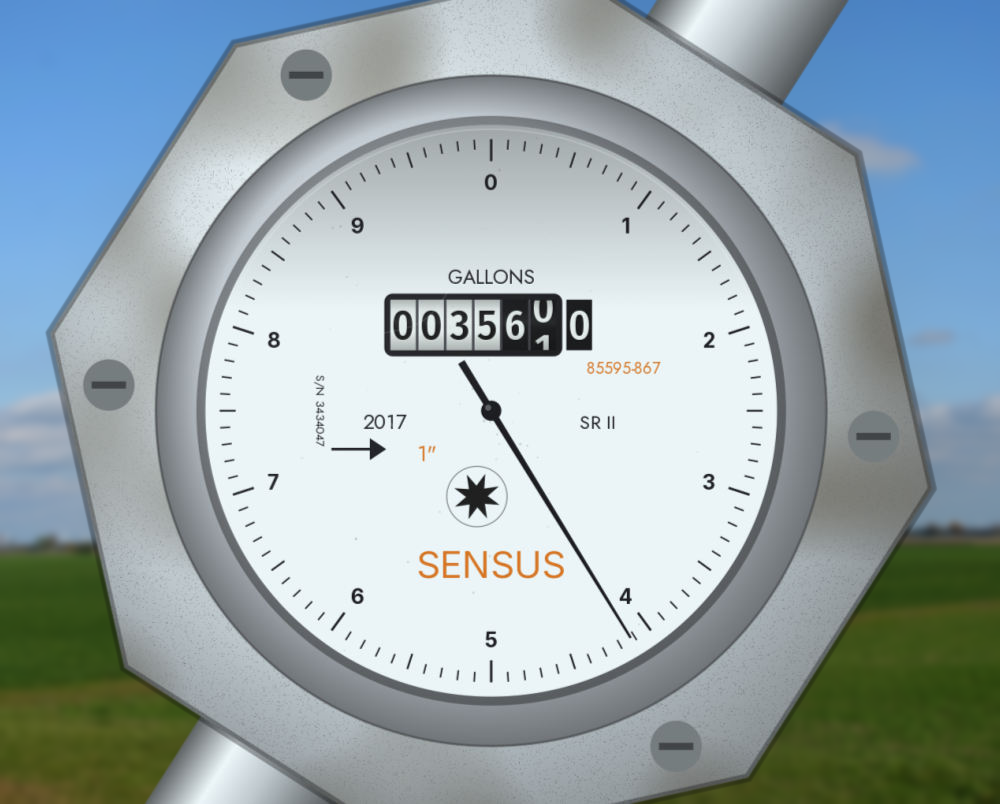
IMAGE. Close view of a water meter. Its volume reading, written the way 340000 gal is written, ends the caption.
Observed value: 35604.1 gal
